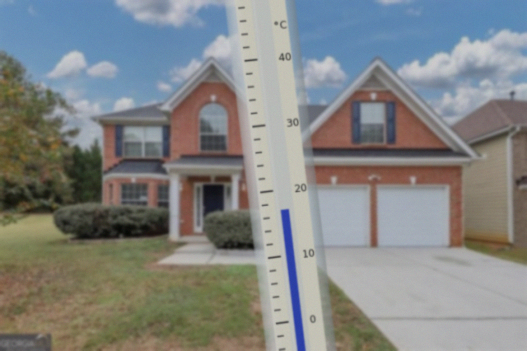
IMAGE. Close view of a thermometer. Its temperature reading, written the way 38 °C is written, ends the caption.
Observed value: 17 °C
